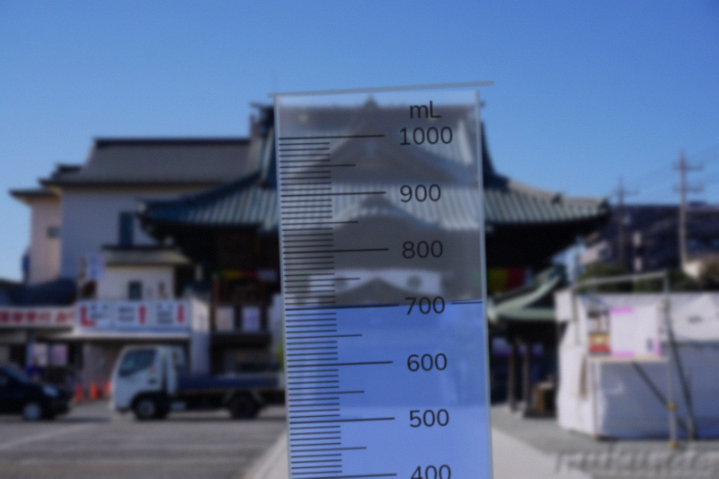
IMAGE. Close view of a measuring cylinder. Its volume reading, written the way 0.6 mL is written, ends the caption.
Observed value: 700 mL
